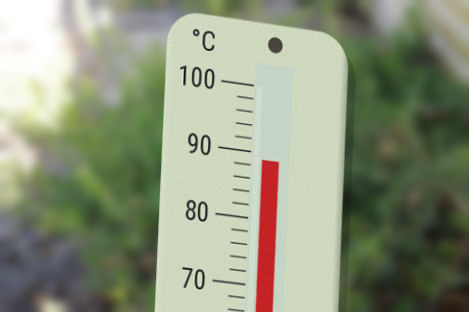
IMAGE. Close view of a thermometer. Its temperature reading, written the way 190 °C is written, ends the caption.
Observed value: 89 °C
